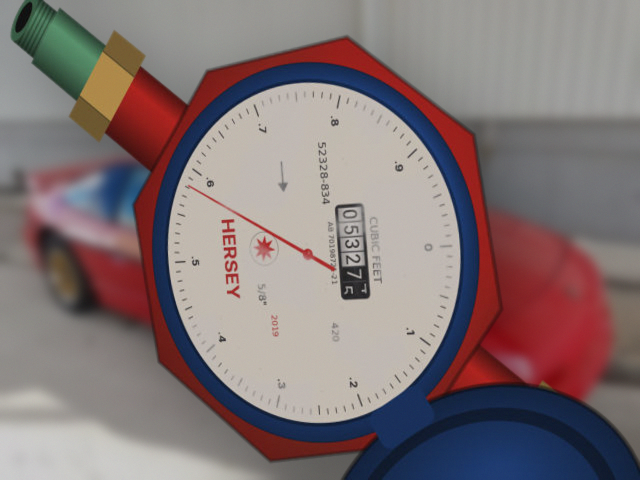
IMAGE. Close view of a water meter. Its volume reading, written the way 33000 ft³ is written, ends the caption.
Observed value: 53274.58 ft³
